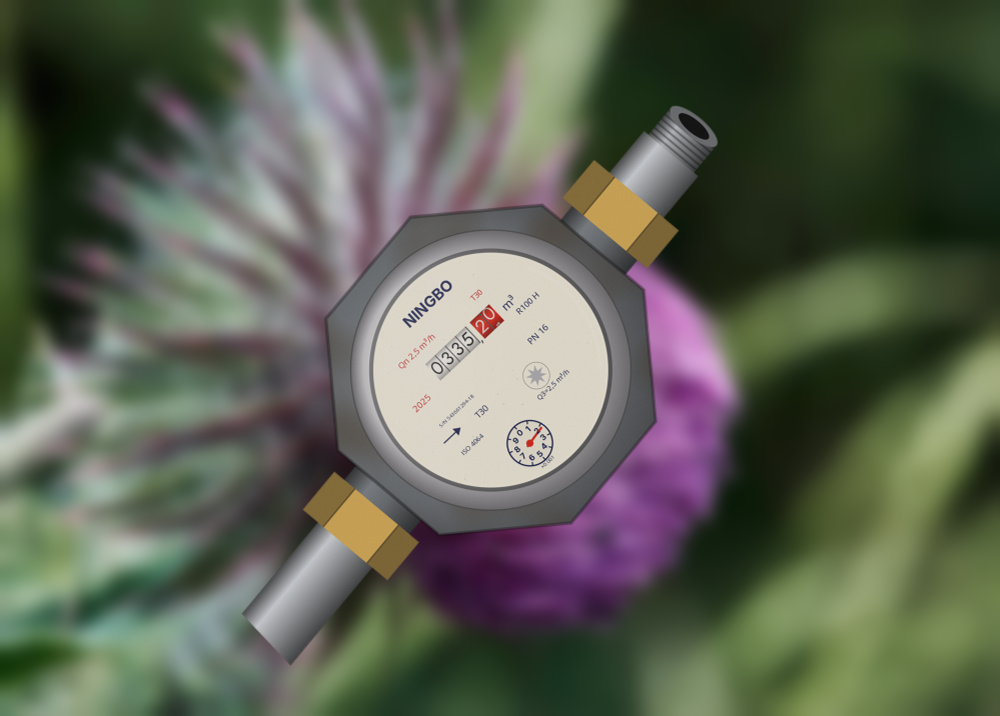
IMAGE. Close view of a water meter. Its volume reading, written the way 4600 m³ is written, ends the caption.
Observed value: 335.202 m³
